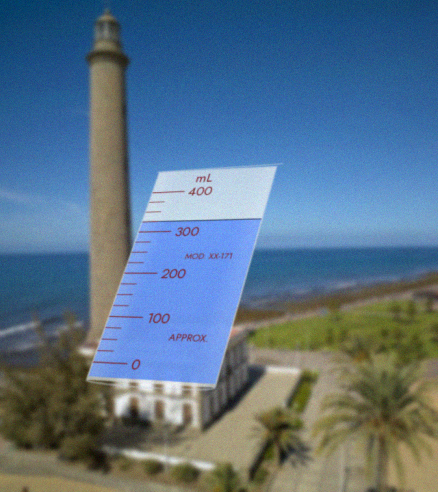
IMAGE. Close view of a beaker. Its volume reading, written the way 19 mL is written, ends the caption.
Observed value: 325 mL
